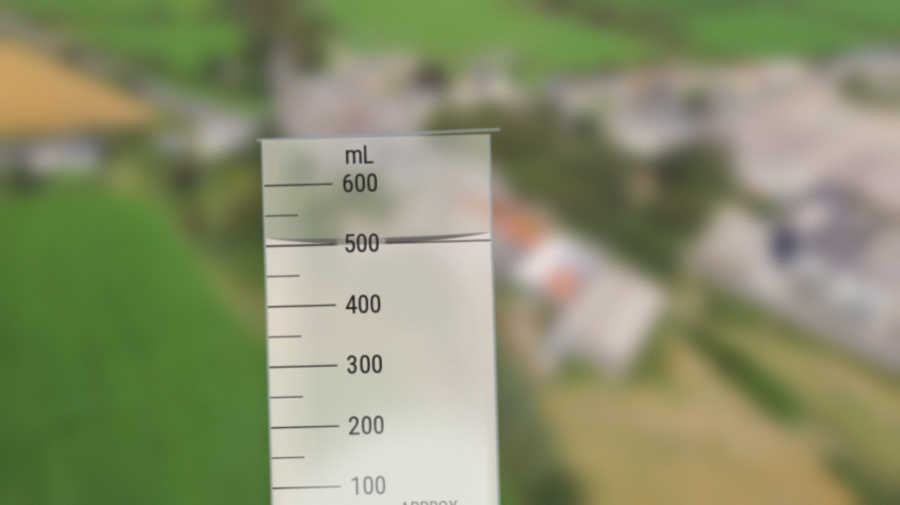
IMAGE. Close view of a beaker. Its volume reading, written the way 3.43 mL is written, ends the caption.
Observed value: 500 mL
